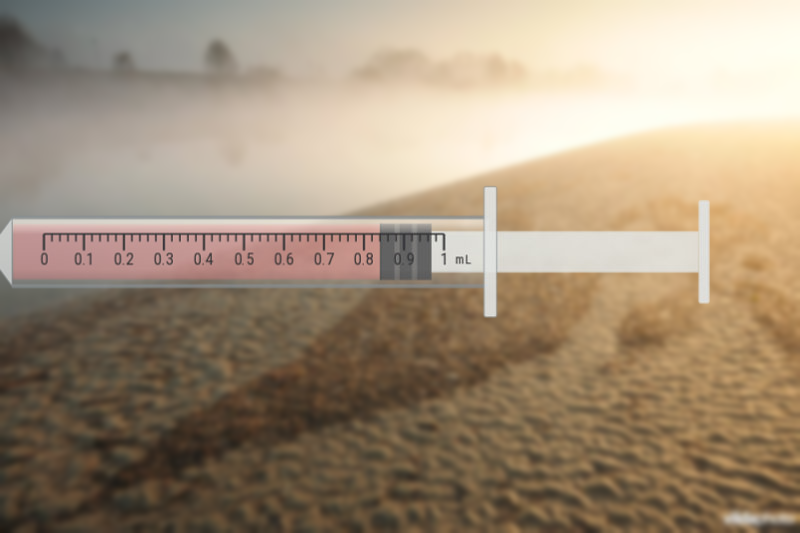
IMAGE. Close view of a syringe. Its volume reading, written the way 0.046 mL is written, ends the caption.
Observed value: 0.84 mL
